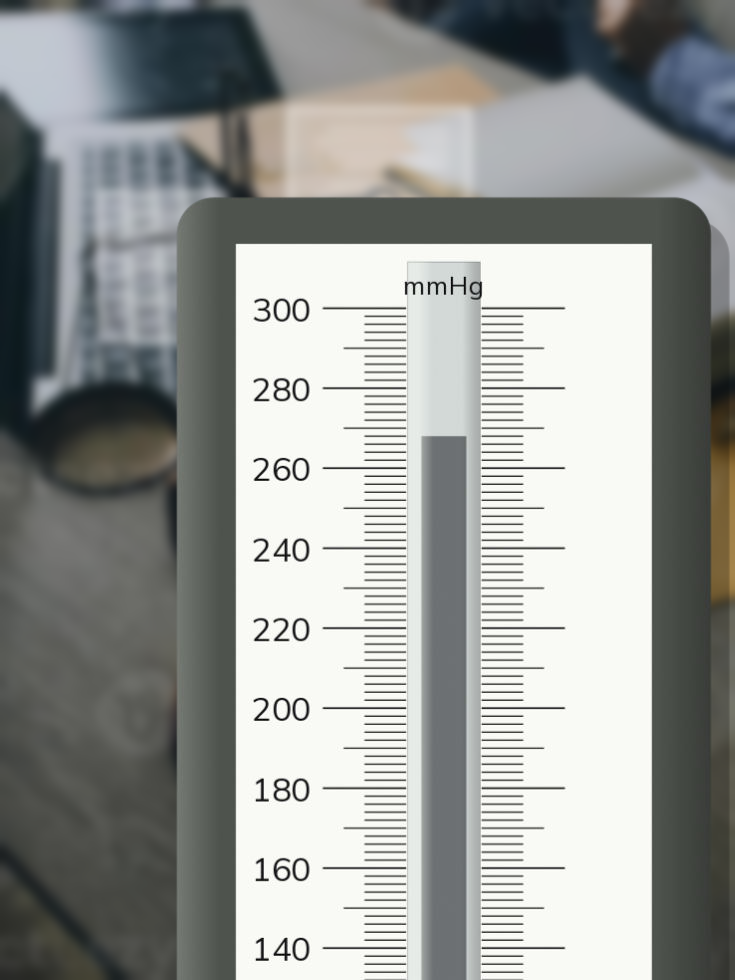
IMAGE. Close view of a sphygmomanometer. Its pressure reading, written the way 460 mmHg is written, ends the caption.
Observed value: 268 mmHg
